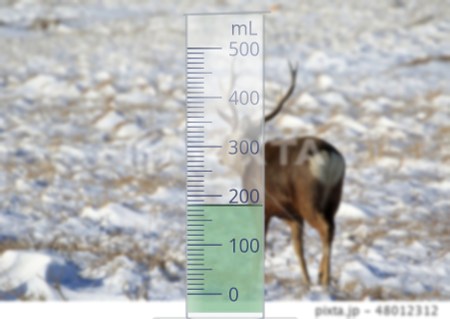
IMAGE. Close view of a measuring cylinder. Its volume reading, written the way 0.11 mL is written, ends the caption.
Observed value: 180 mL
